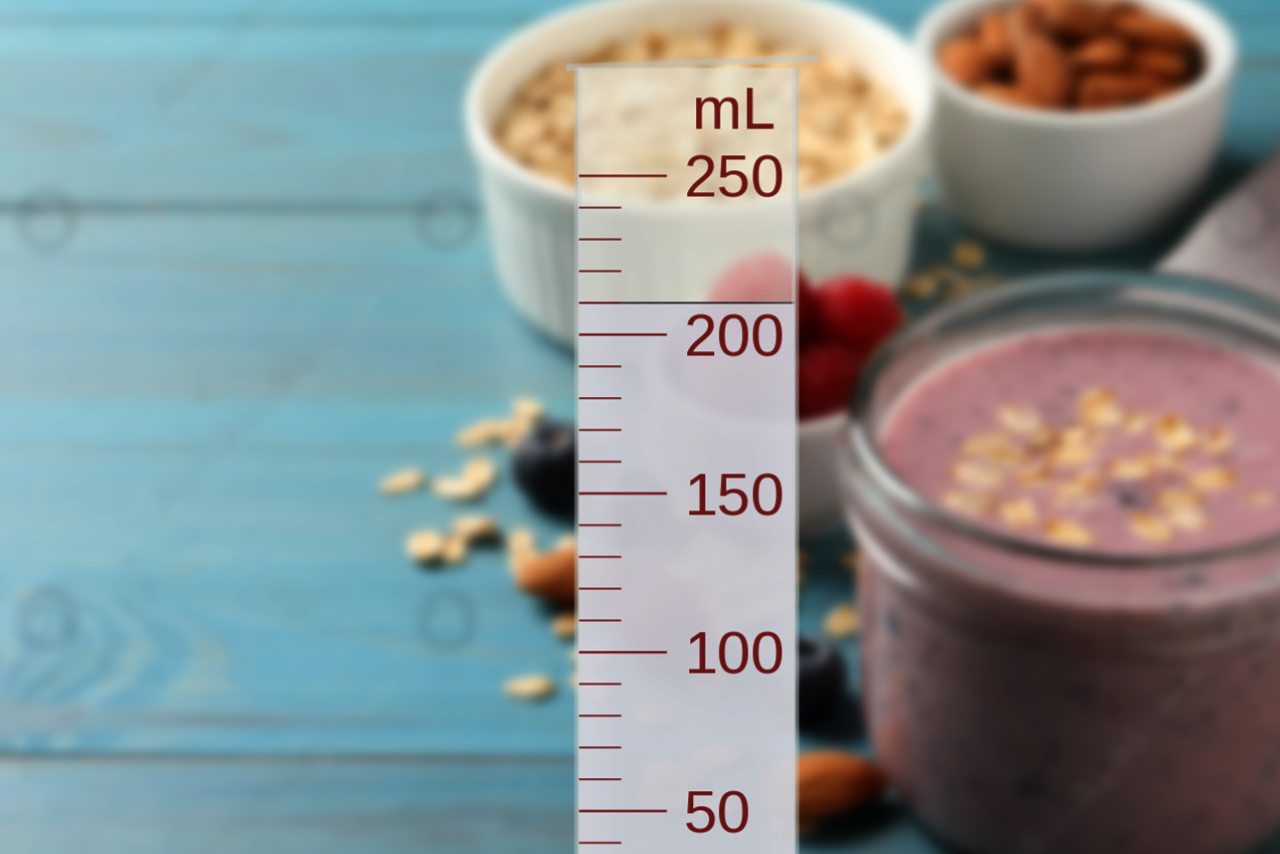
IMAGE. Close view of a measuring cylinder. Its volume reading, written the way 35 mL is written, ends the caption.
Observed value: 210 mL
